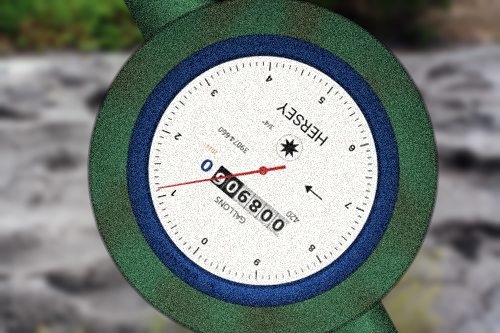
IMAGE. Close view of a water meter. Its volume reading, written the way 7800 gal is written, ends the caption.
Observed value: 89061.1 gal
